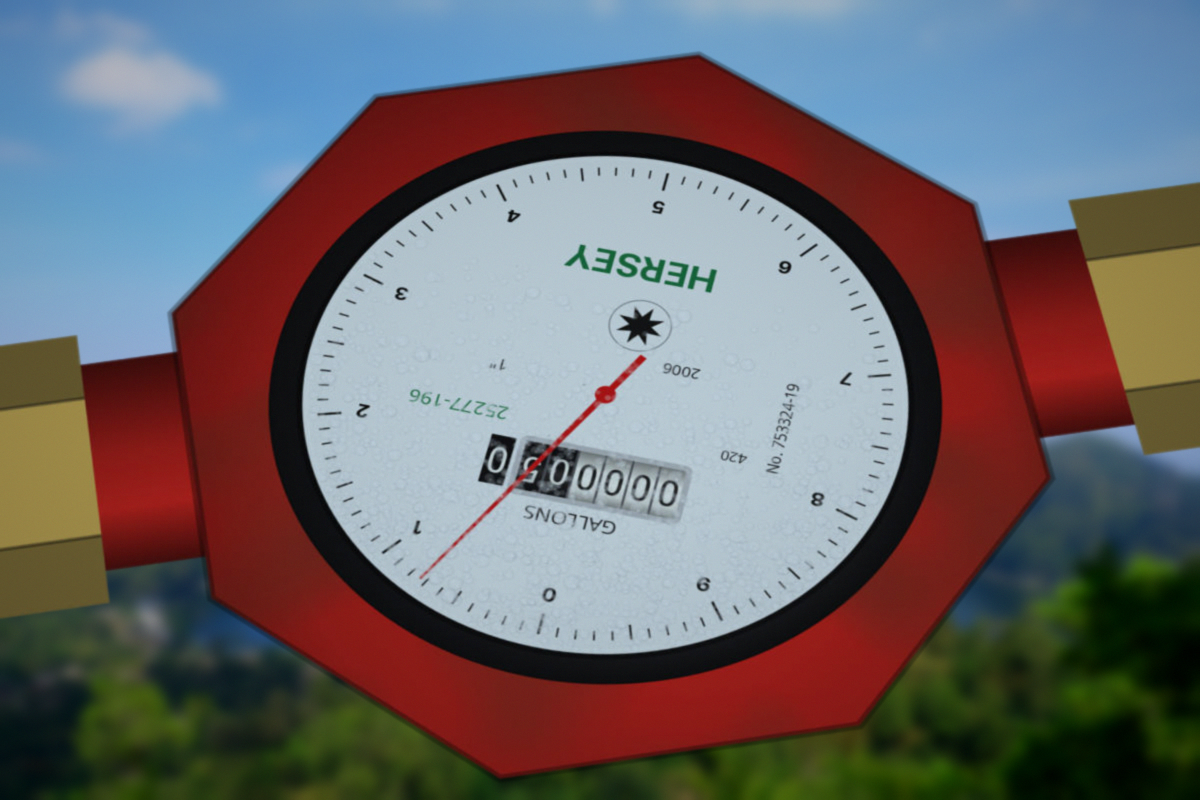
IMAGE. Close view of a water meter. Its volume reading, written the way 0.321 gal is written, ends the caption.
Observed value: 50.7 gal
